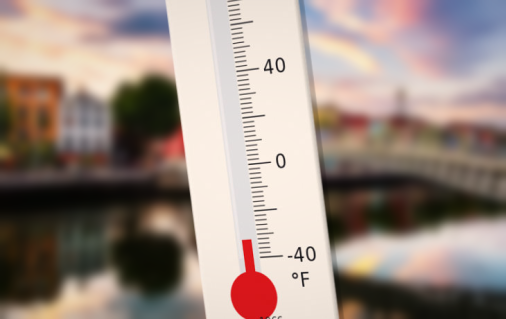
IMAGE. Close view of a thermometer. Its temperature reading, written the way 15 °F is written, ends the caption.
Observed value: -32 °F
